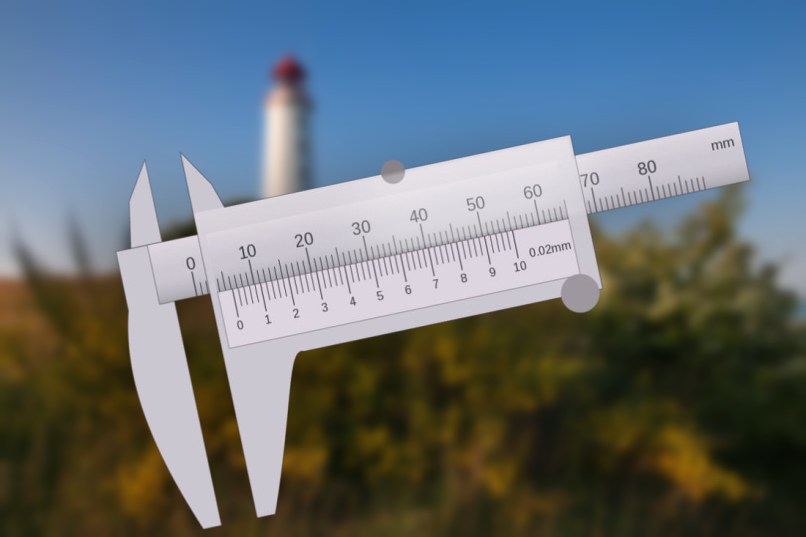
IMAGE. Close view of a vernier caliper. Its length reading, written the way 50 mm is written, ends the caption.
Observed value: 6.2 mm
